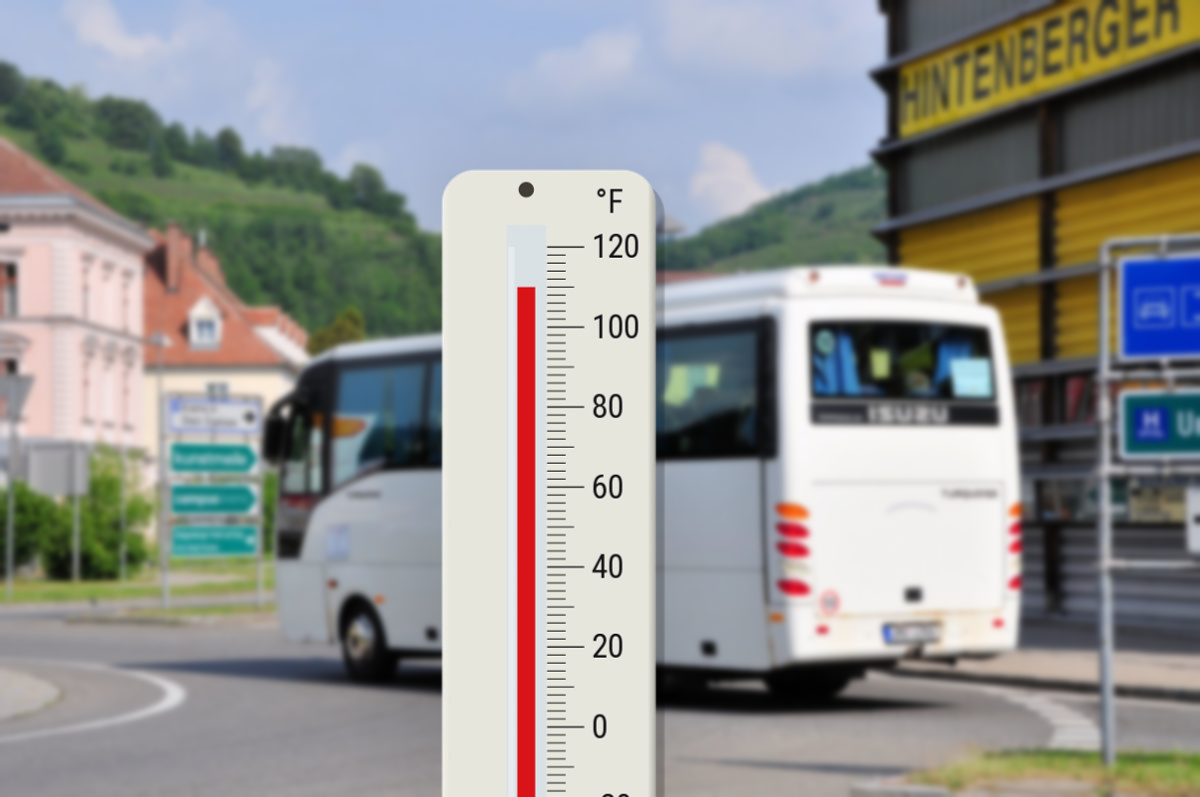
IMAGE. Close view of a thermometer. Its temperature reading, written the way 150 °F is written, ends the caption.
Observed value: 110 °F
